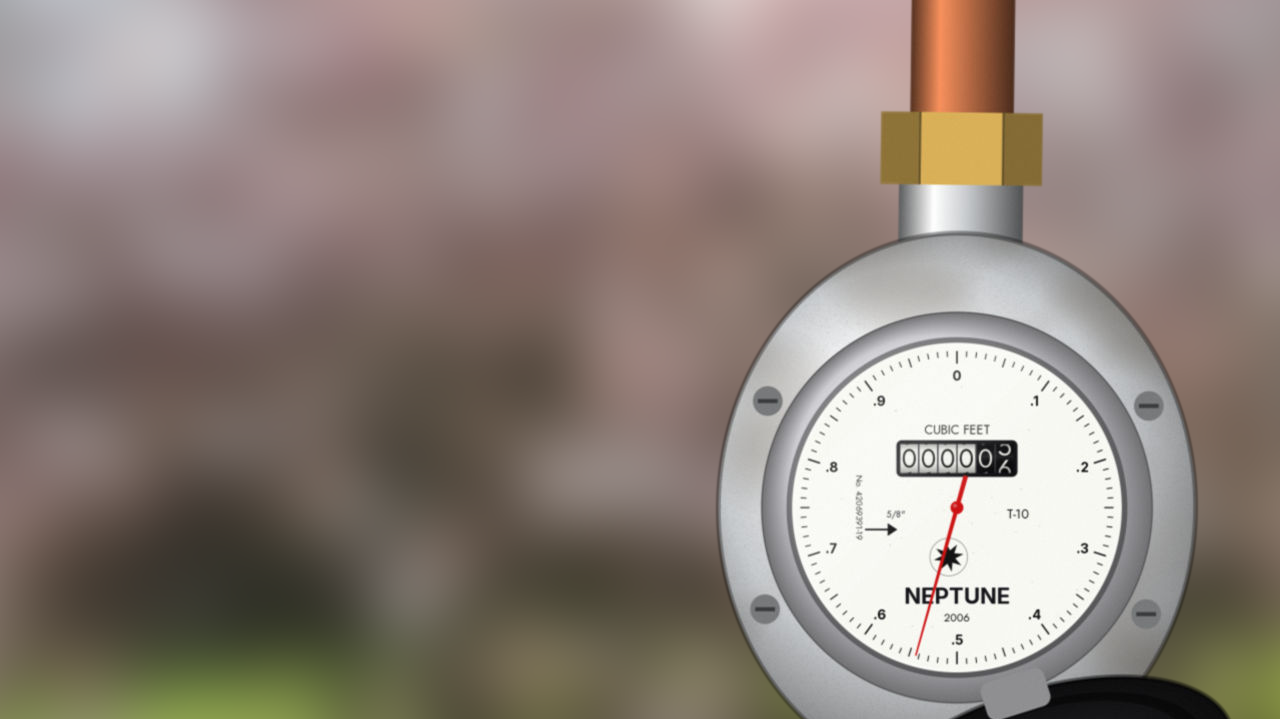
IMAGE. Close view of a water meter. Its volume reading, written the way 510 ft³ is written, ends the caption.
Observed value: 5.54 ft³
